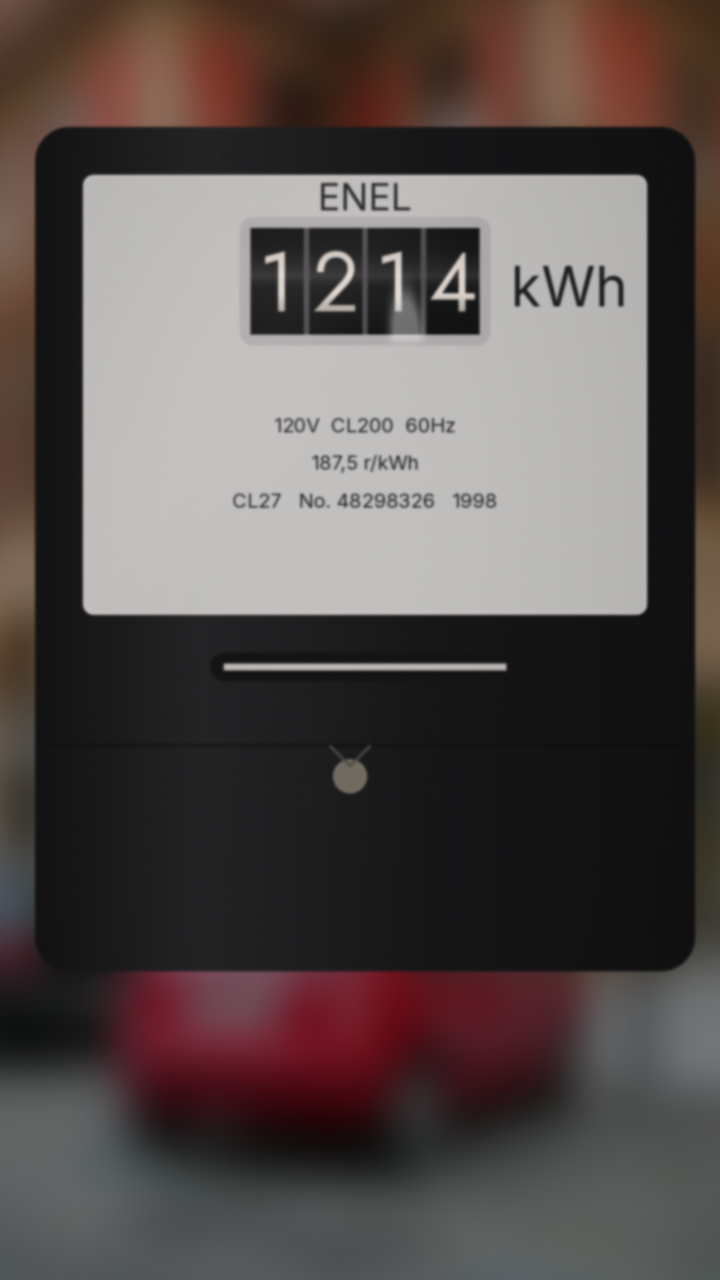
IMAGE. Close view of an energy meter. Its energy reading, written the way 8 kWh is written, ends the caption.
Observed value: 1214 kWh
